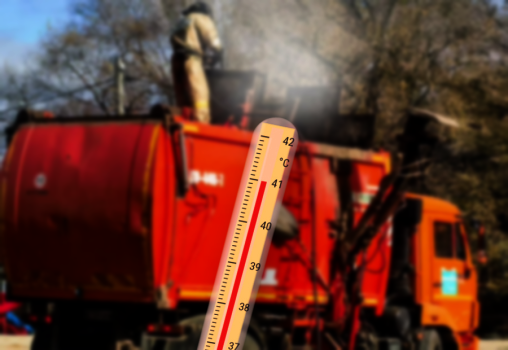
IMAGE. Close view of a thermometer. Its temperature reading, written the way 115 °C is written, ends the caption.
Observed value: 41 °C
